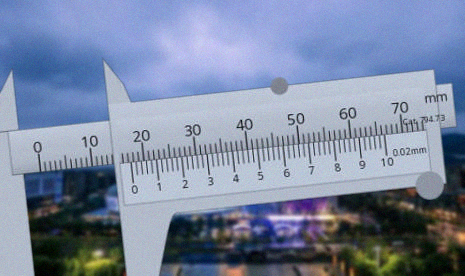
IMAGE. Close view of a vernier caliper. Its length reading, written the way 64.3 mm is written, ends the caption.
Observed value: 17.5 mm
